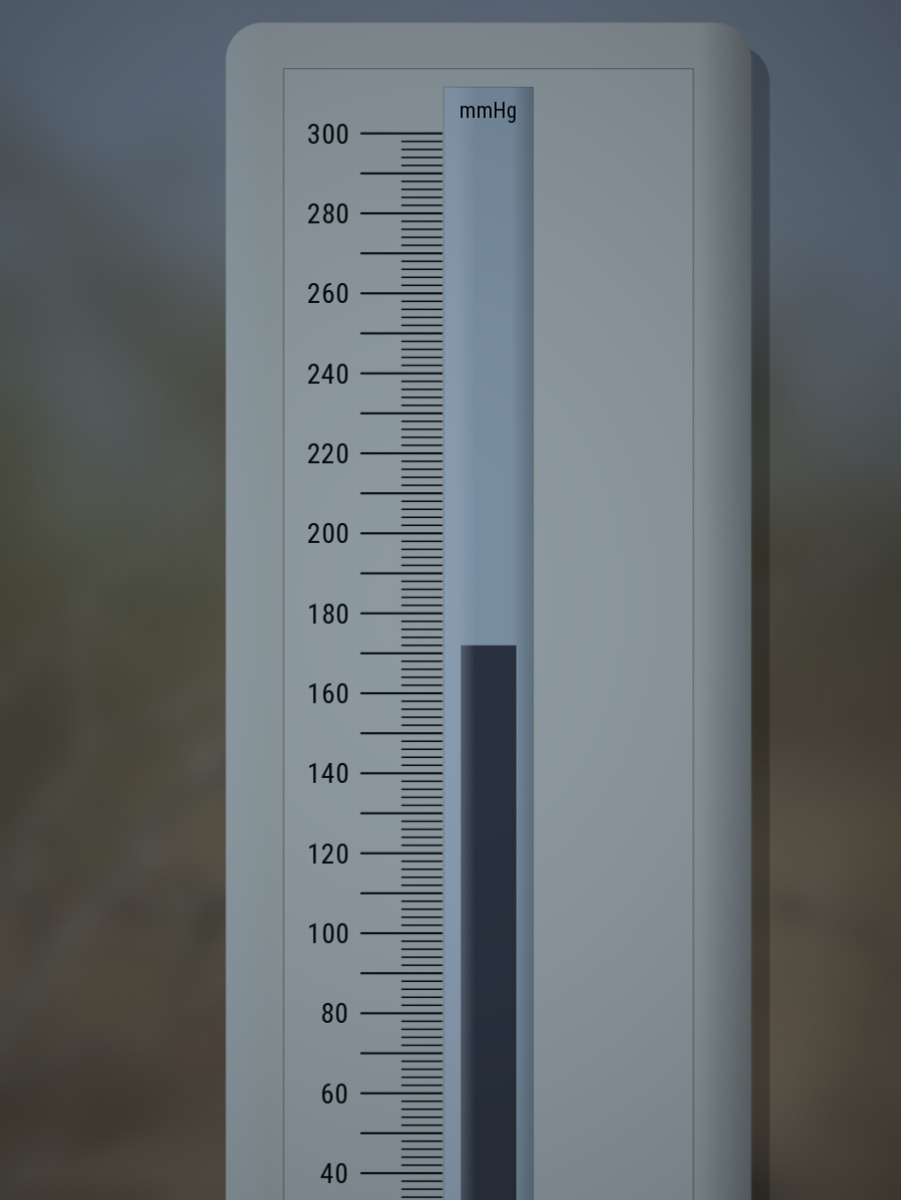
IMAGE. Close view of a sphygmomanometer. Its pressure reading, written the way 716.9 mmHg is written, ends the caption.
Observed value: 172 mmHg
